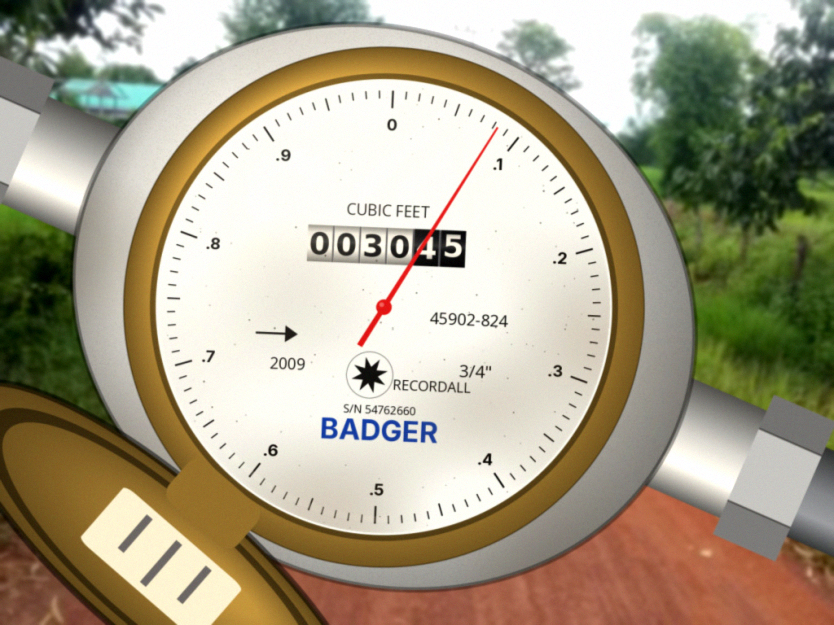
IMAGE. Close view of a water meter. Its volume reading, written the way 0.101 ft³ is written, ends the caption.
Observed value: 3045.08 ft³
